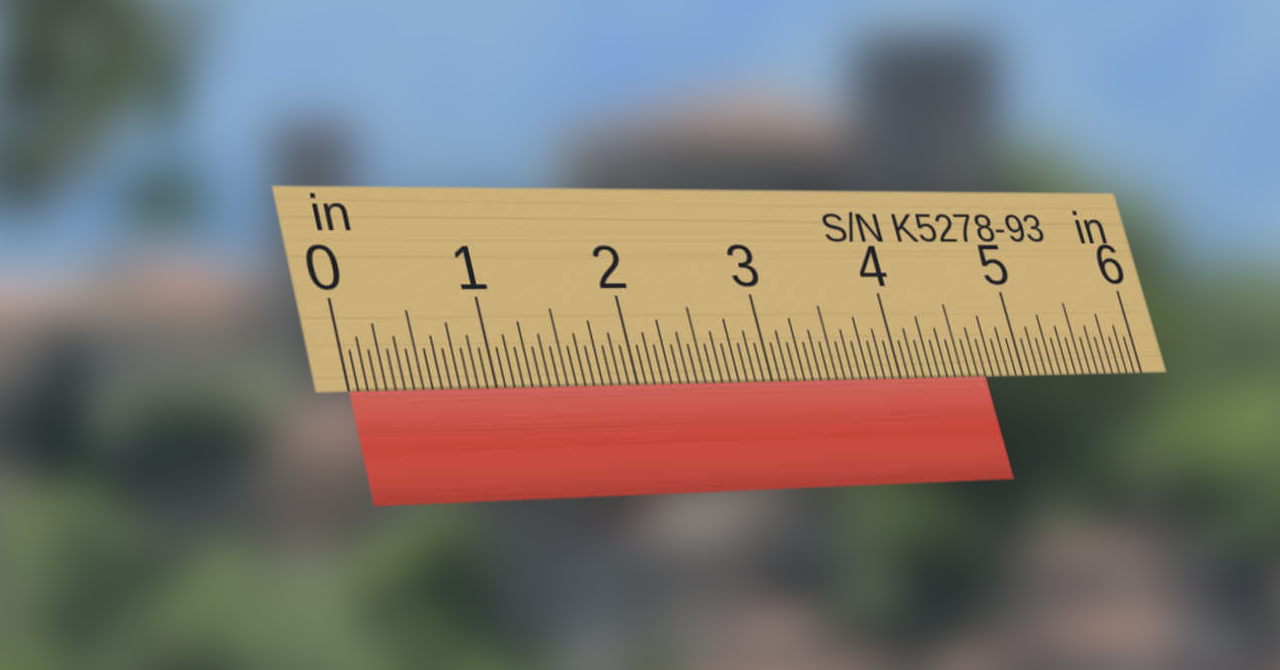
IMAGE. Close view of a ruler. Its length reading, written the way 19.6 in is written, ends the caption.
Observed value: 4.6875 in
